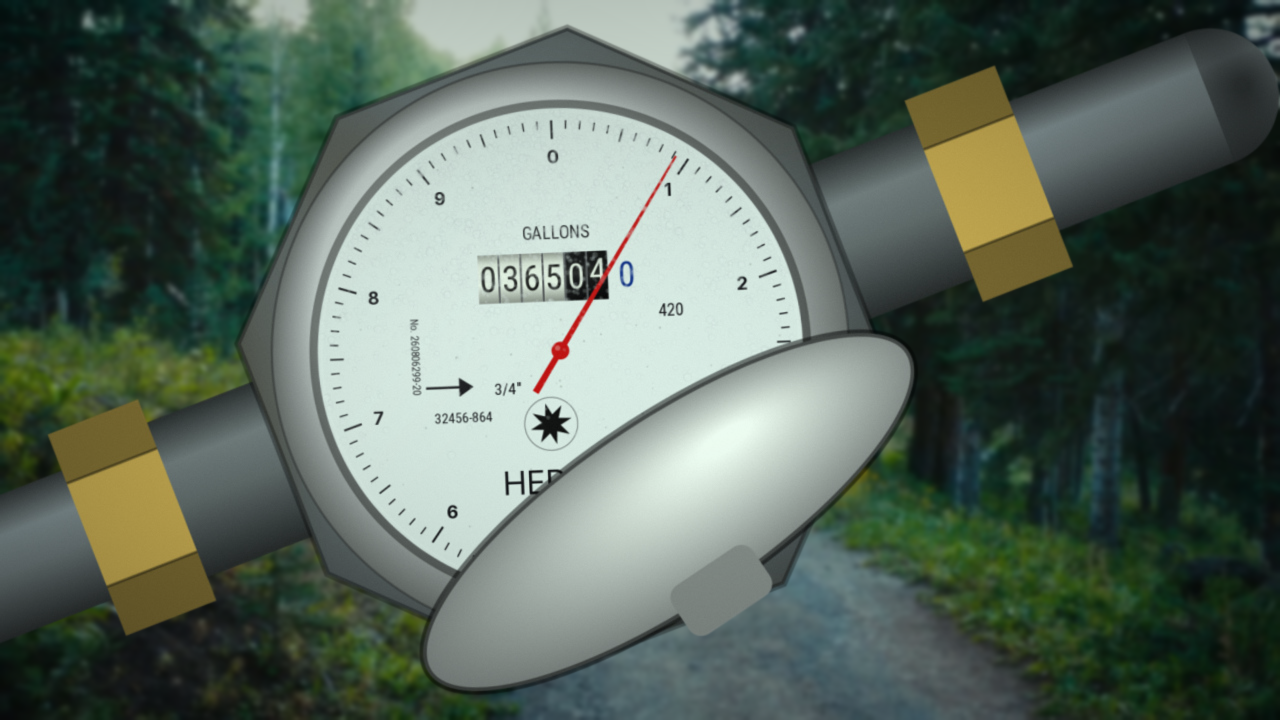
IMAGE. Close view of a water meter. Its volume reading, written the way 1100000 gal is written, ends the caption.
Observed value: 365040.9 gal
